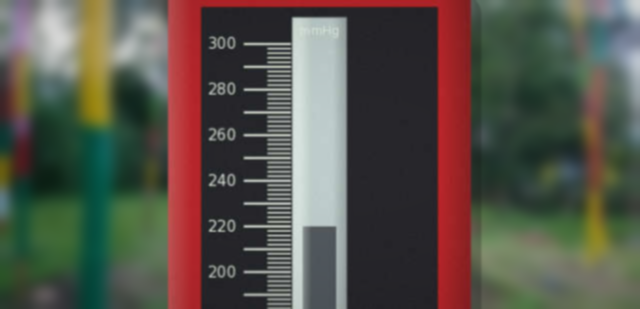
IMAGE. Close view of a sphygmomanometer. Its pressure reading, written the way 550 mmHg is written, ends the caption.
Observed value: 220 mmHg
